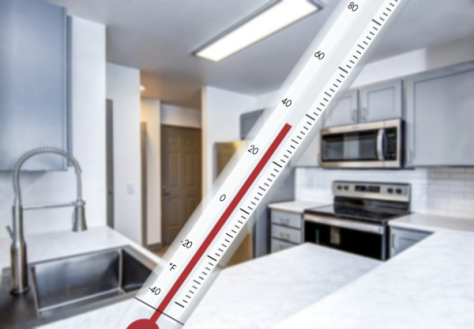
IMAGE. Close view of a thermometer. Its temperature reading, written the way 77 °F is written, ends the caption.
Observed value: 34 °F
